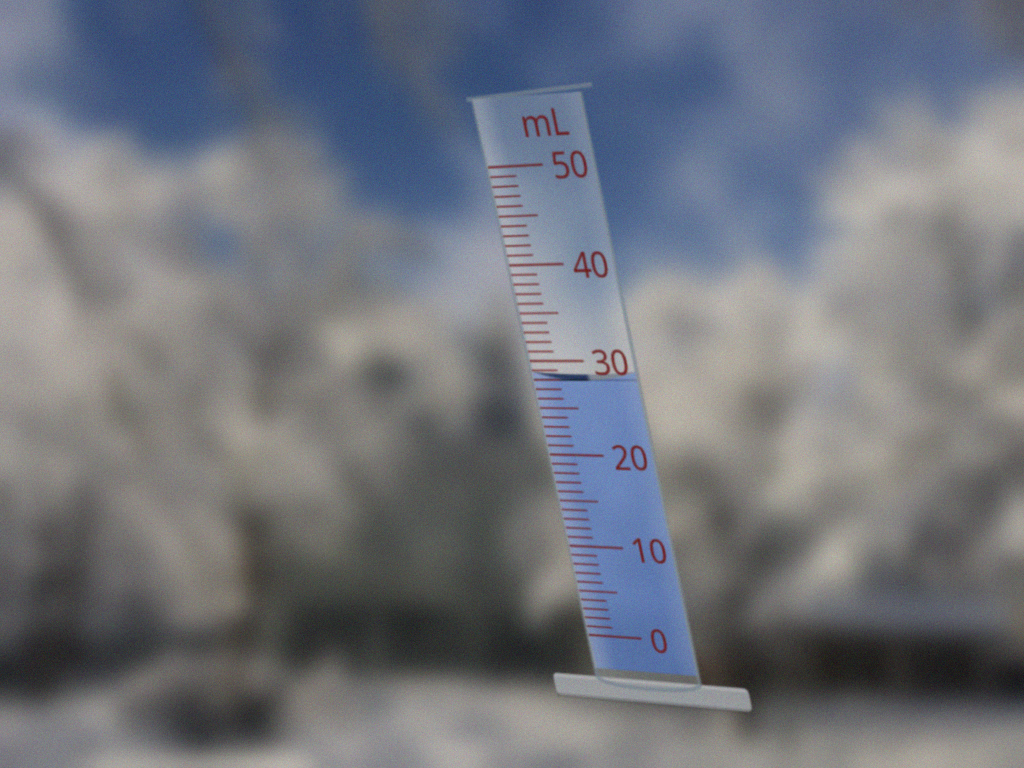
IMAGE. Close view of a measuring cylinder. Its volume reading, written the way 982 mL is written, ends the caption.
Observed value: 28 mL
